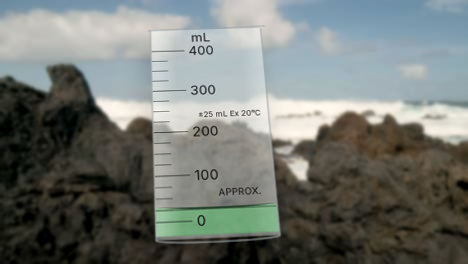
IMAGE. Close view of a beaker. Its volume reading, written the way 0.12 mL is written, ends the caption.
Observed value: 25 mL
